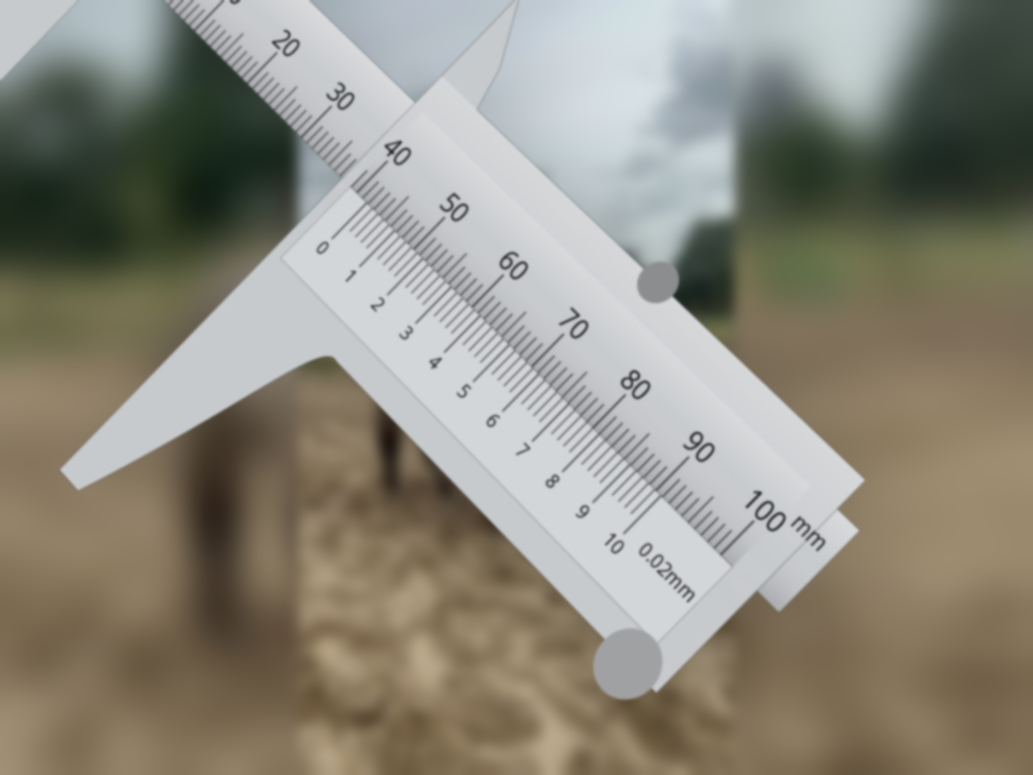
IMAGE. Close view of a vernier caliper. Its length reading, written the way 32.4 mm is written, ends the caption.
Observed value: 41.8 mm
